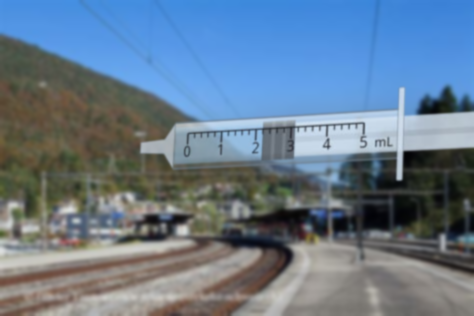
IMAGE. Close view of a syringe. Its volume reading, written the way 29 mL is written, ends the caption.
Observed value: 2.2 mL
